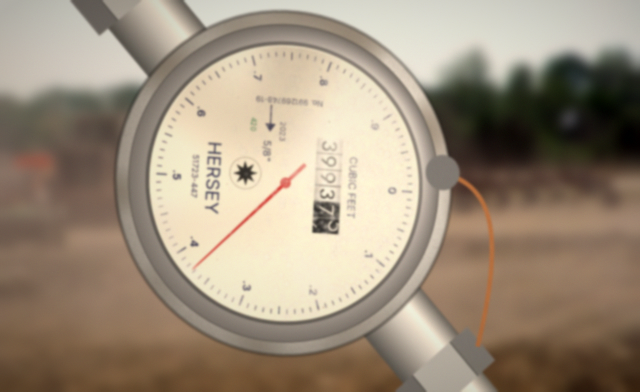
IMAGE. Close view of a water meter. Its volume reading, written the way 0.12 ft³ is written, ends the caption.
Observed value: 399375.37 ft³
